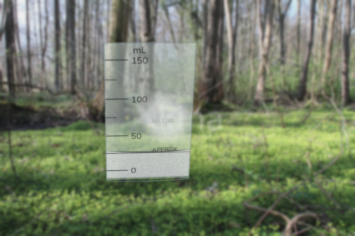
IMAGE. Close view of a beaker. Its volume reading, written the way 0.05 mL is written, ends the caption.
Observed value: 25 mL
